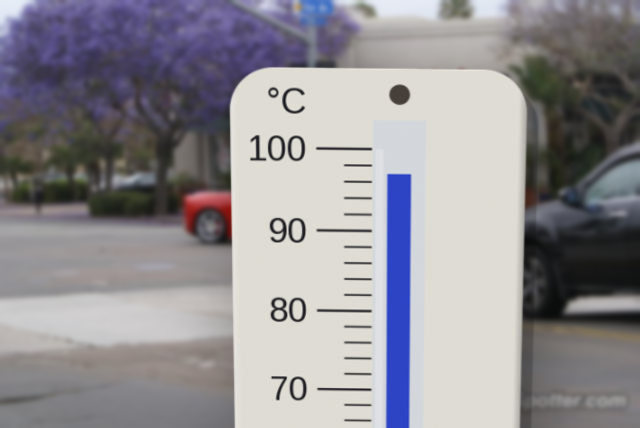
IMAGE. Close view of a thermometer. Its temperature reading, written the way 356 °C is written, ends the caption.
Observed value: 97 °C
